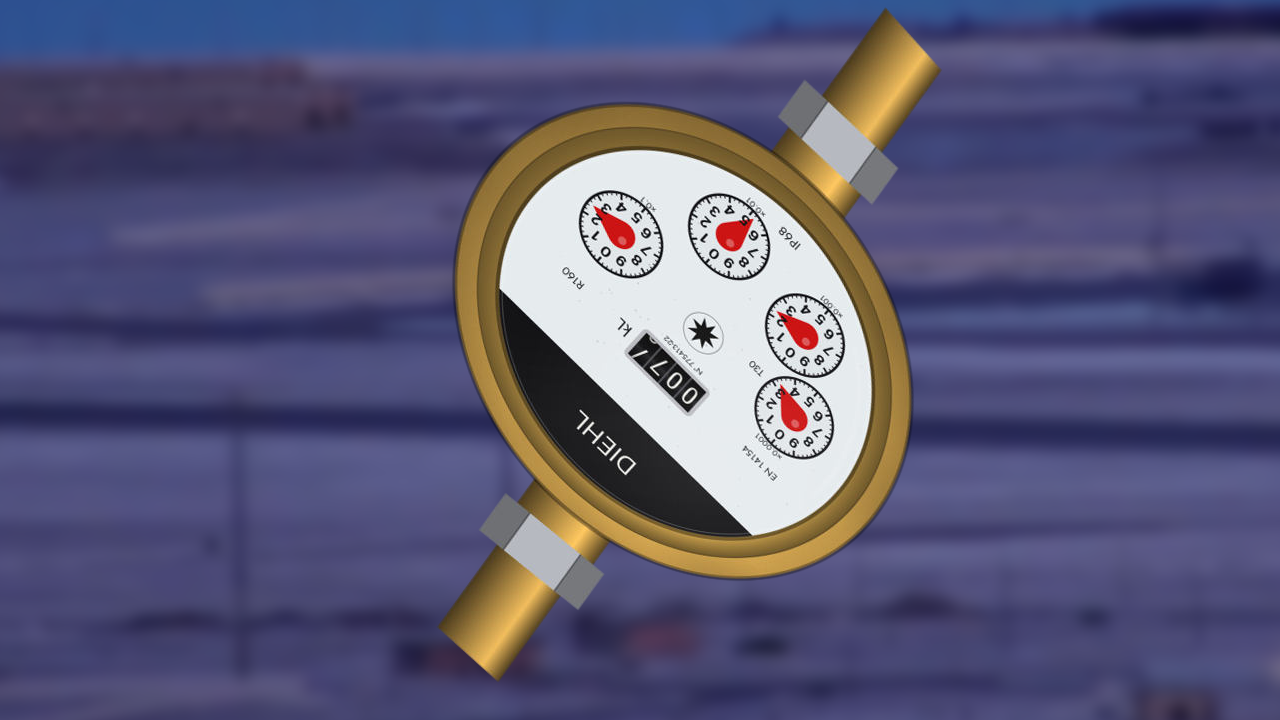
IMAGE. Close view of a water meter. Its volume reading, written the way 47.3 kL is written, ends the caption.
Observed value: 77.2523 kL
